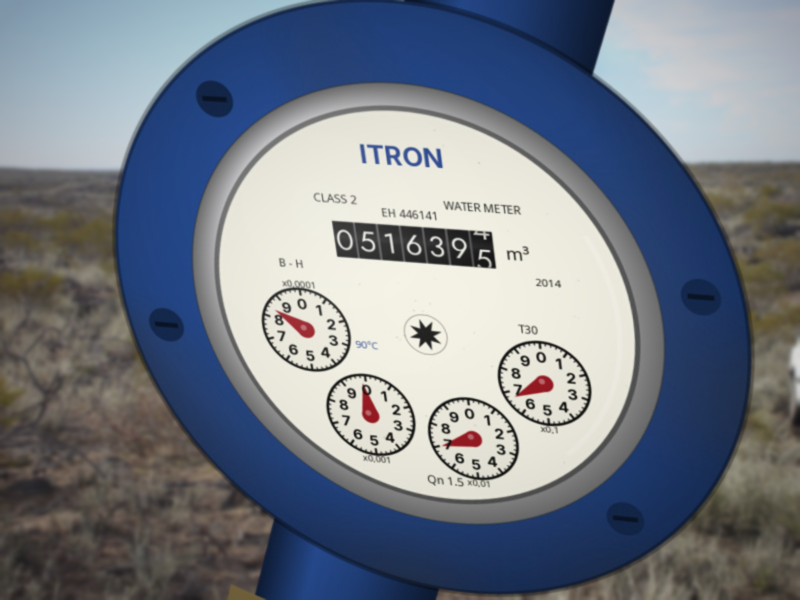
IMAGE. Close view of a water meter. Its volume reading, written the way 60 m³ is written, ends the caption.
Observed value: 516394.6698 m³
